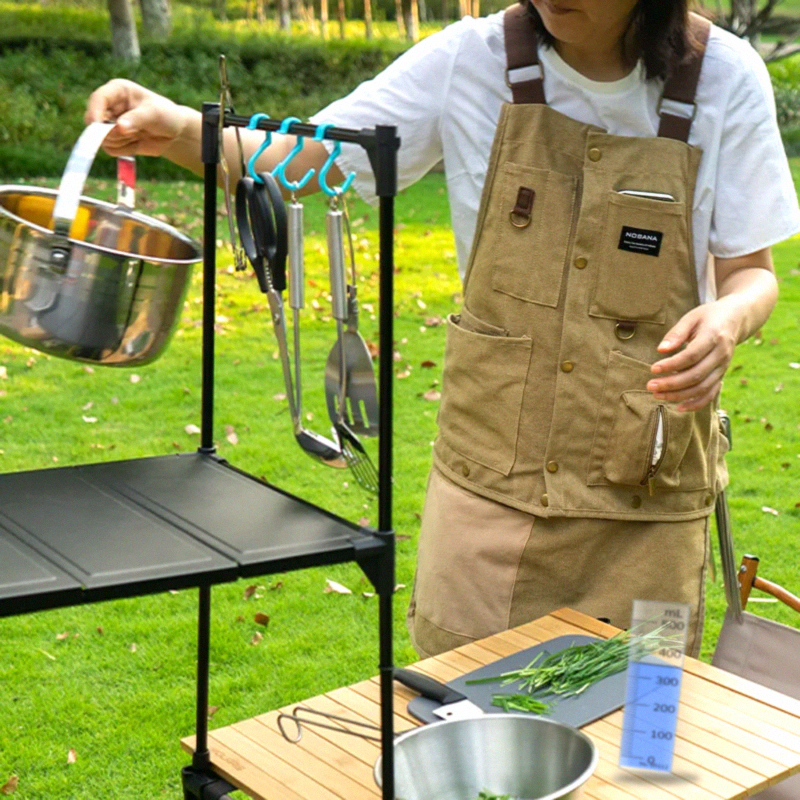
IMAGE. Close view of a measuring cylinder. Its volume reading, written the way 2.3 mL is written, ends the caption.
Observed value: 350 mL
